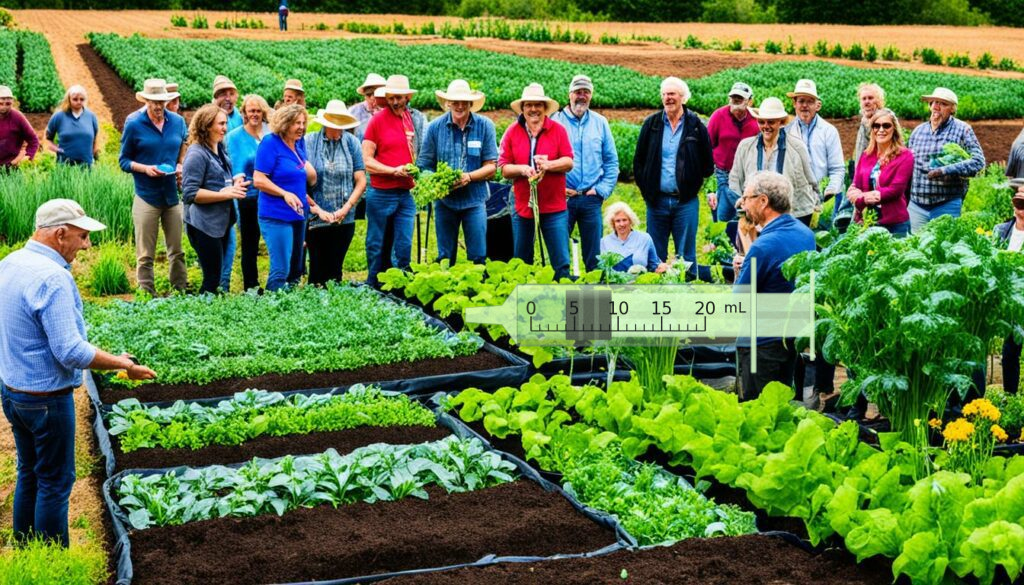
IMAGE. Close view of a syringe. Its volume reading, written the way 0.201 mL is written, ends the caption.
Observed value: 4 mL
